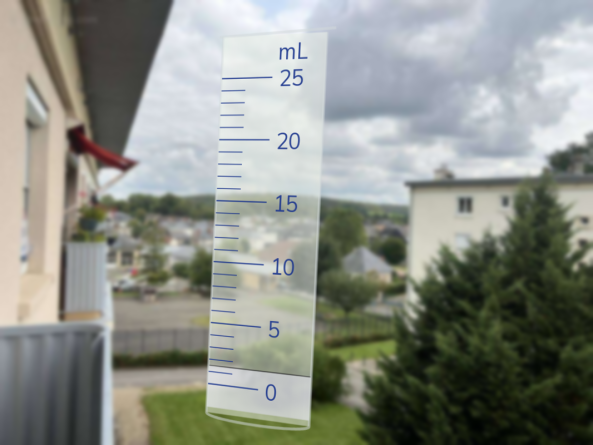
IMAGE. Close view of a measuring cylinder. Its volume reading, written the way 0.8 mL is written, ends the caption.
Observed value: 1.5 mL
